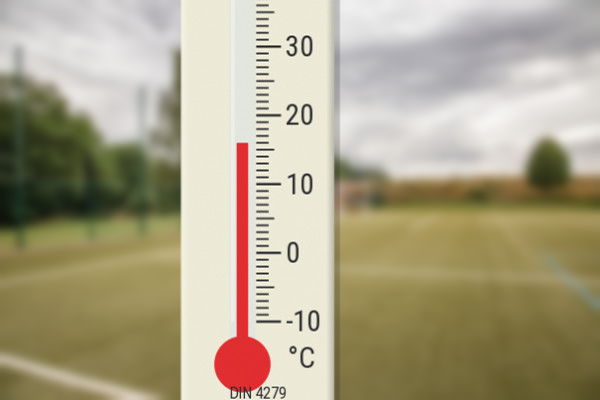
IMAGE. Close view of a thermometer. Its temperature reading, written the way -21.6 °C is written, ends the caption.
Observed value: 16 °C
